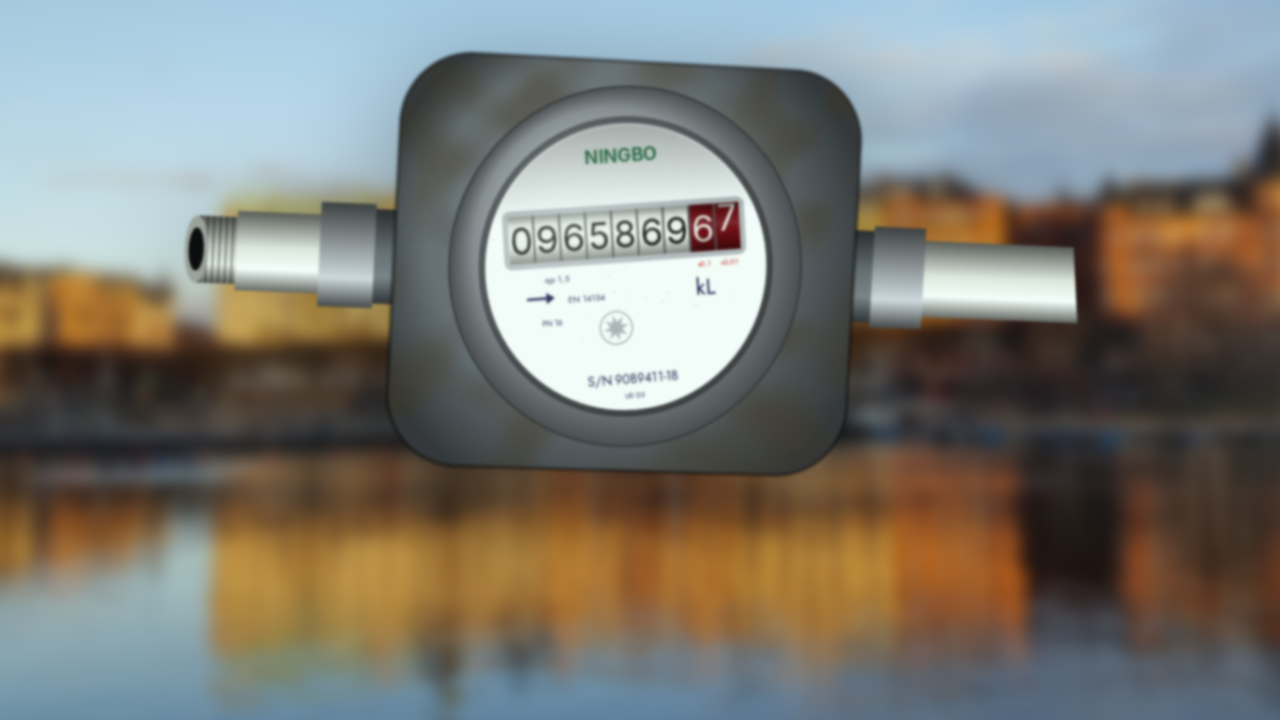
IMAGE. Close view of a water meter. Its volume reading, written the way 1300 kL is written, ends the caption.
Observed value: 965869.67 kL
